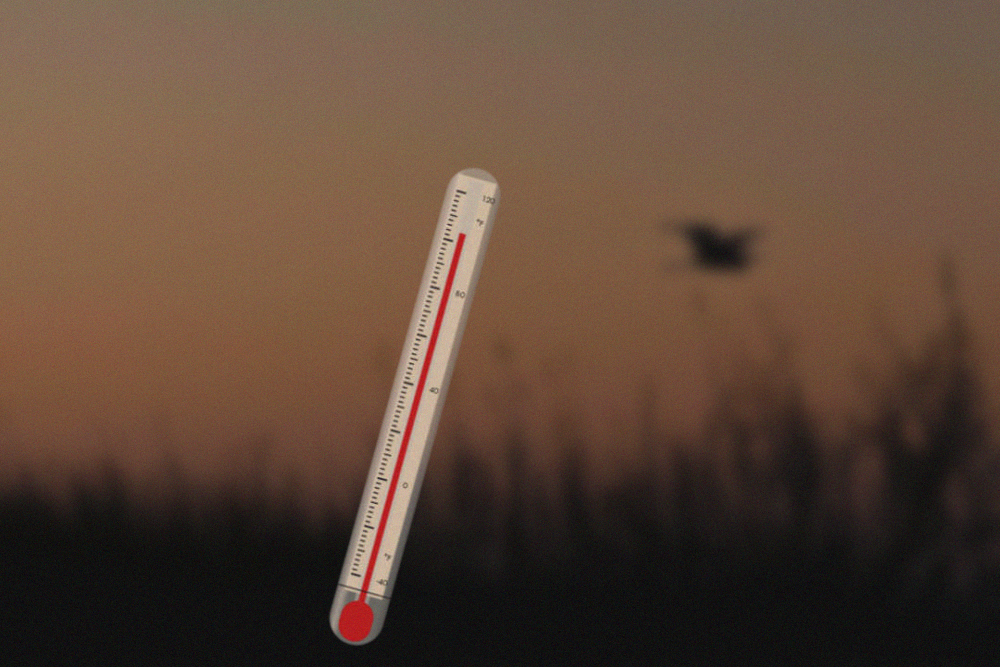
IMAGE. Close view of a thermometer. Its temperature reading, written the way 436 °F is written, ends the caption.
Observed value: 104 °F
